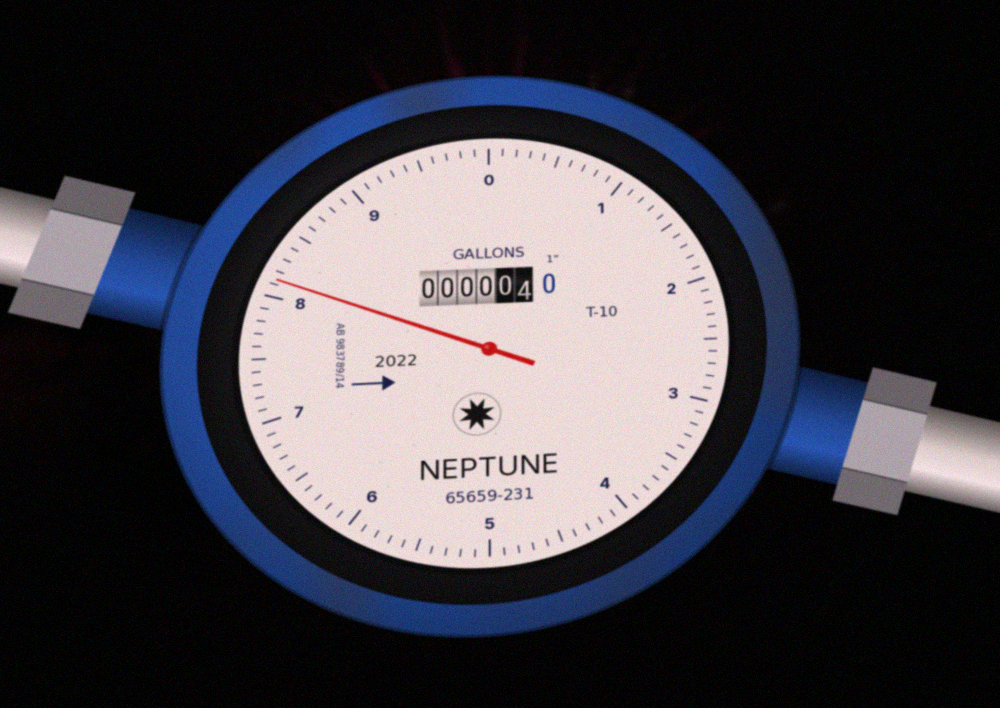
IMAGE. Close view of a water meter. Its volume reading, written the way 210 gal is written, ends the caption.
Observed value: 38.1 gal
